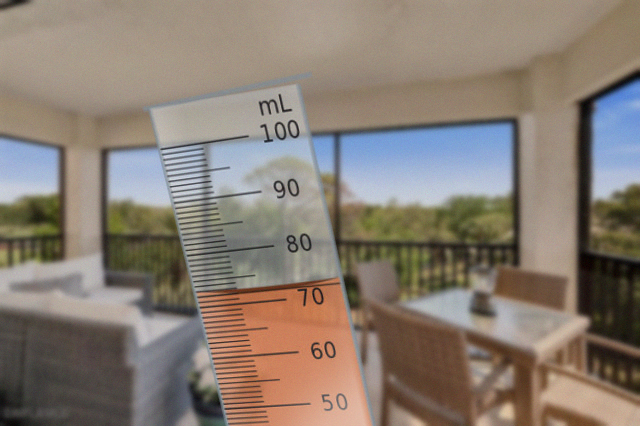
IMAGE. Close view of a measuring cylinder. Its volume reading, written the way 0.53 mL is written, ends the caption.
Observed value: 72 mL
